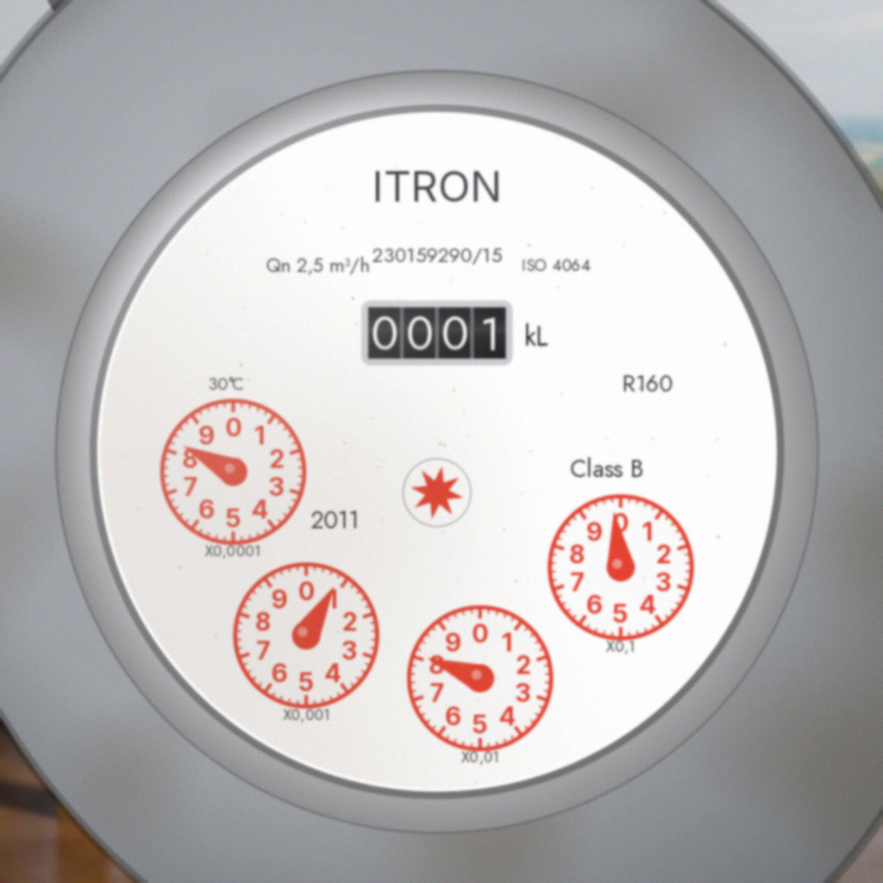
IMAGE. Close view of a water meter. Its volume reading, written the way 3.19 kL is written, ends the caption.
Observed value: 0.9808 kL
